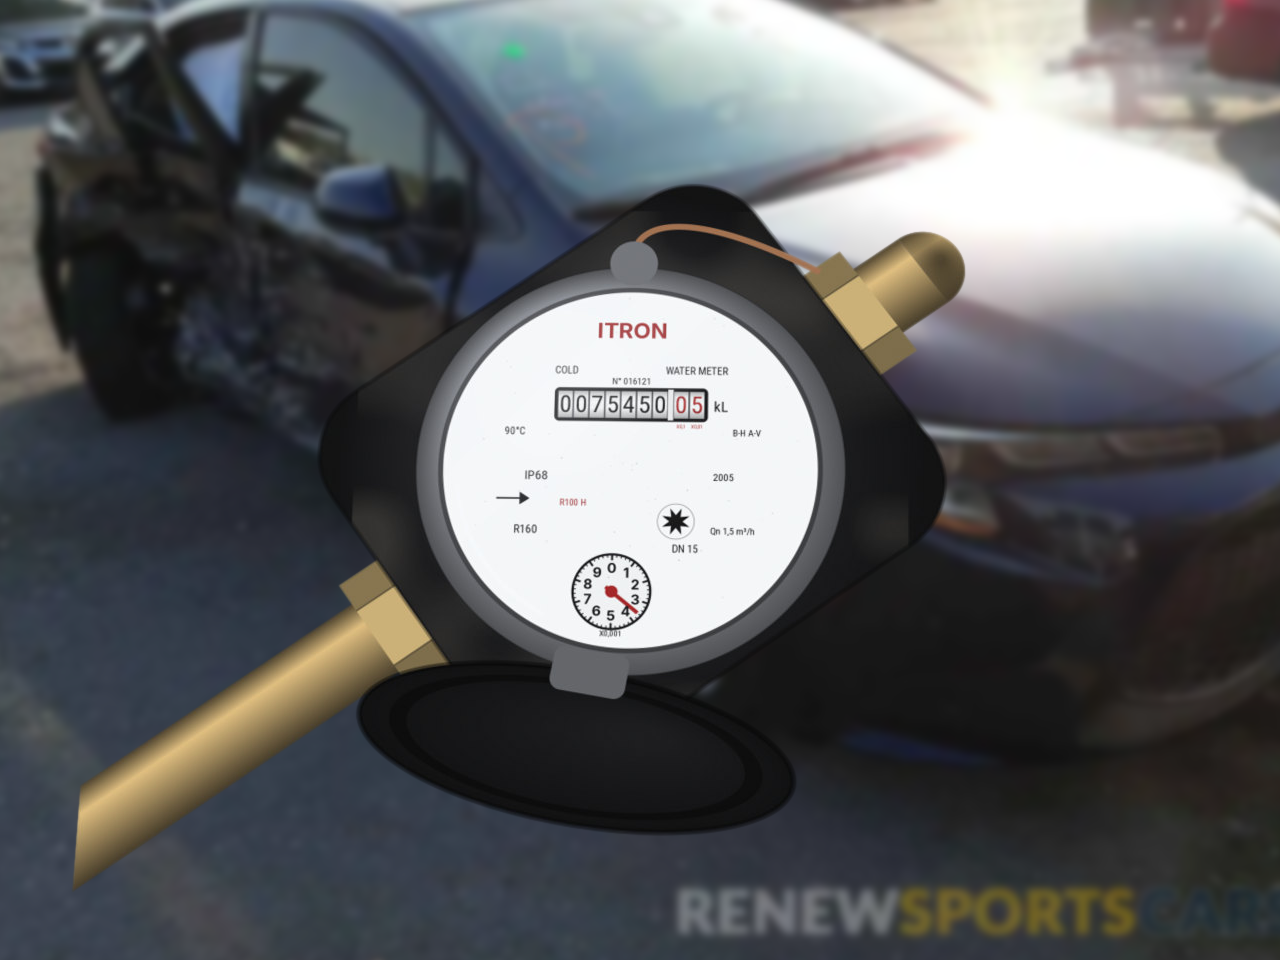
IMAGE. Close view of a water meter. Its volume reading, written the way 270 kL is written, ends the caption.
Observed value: 75450.053 kL
